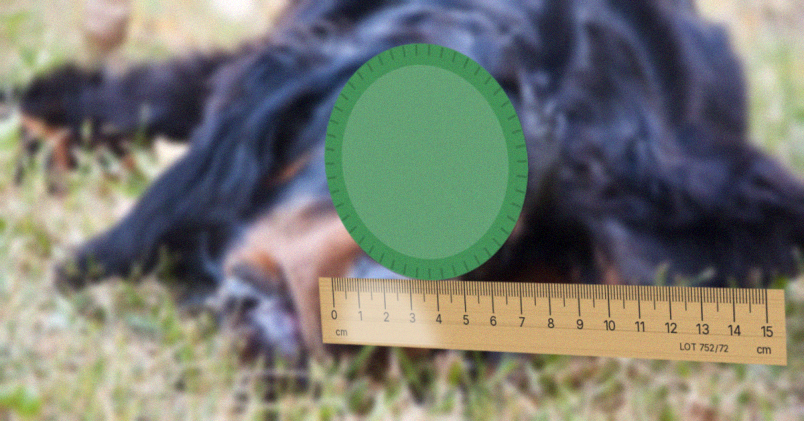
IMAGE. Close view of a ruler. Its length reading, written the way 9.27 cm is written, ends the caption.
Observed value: 7.5 cm
